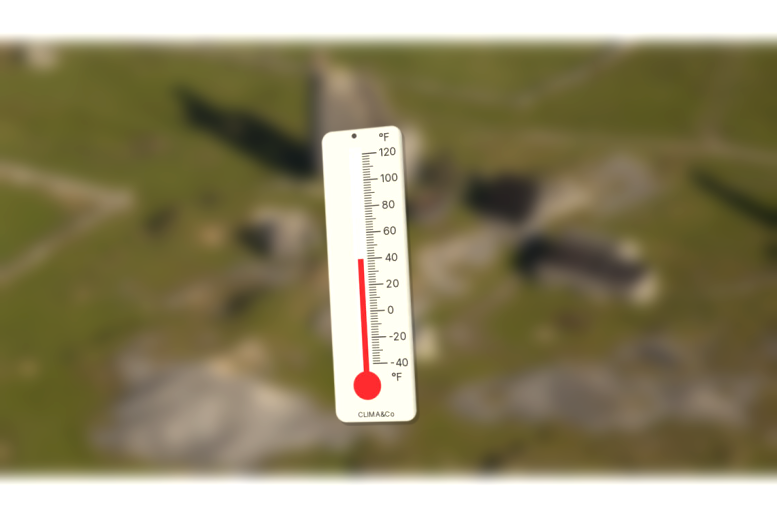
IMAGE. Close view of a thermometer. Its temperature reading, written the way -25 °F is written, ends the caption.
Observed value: 40 °F
